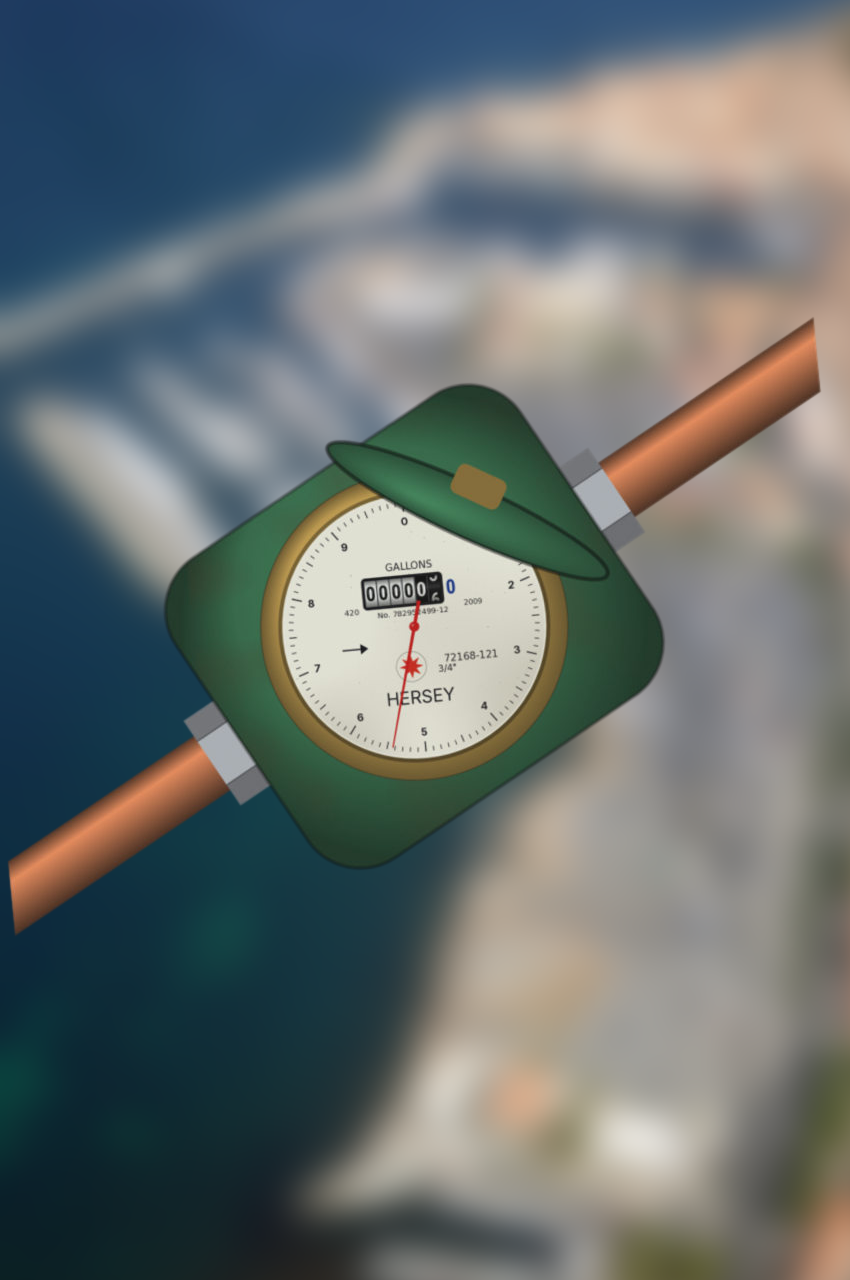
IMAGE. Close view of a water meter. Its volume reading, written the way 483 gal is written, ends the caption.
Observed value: 55.4 gal
